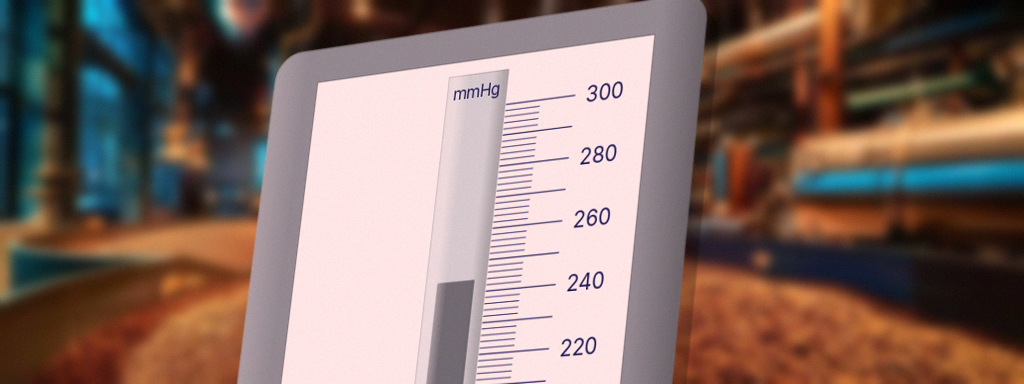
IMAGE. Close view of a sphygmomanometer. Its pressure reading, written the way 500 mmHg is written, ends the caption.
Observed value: 244 mmHg
